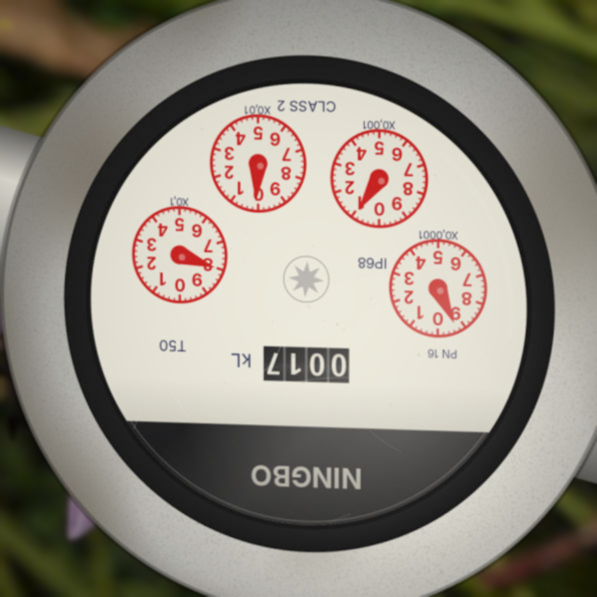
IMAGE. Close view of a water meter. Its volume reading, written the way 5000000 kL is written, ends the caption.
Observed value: 17.8009 kL
